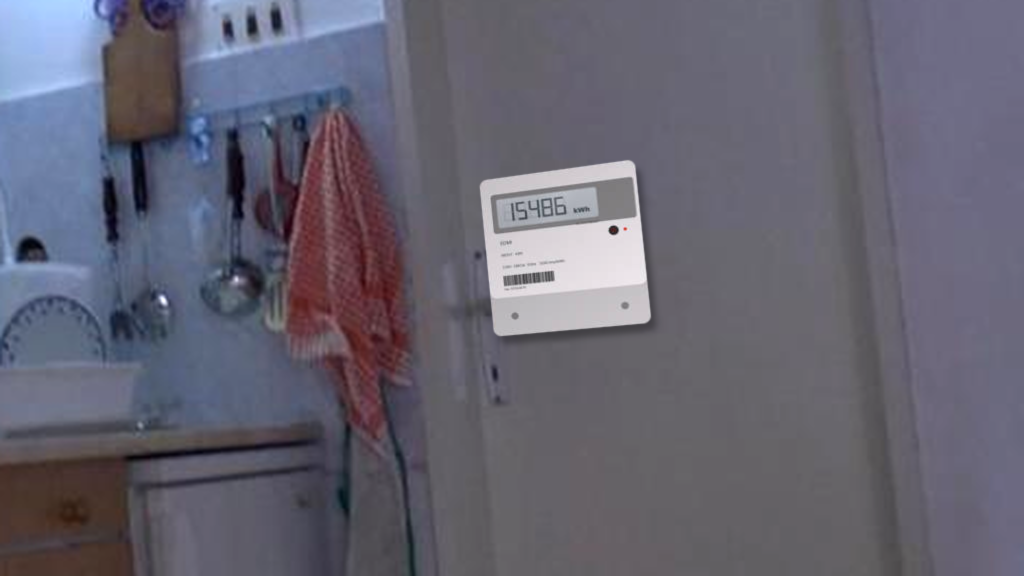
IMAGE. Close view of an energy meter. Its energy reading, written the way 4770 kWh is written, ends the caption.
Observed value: 15486 kWh
